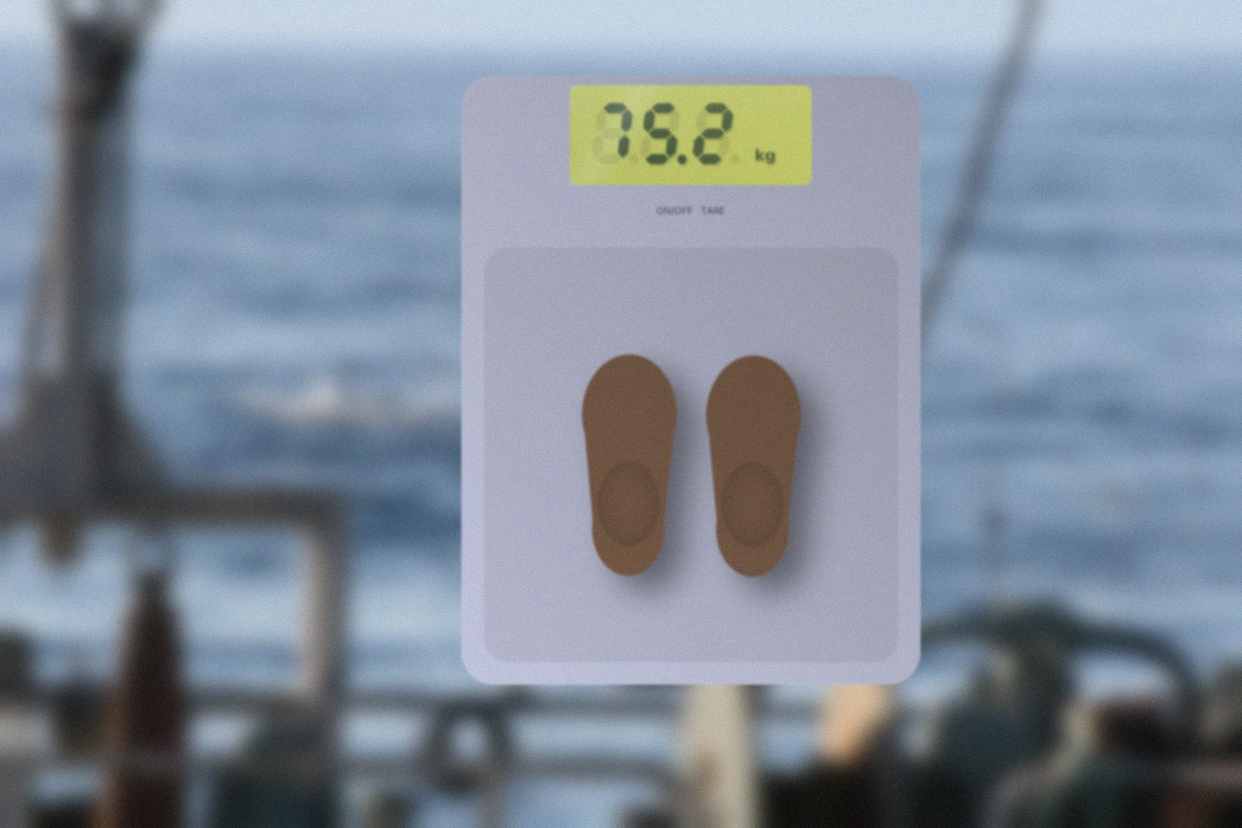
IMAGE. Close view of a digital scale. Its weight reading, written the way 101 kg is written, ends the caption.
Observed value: 75.2 kg
